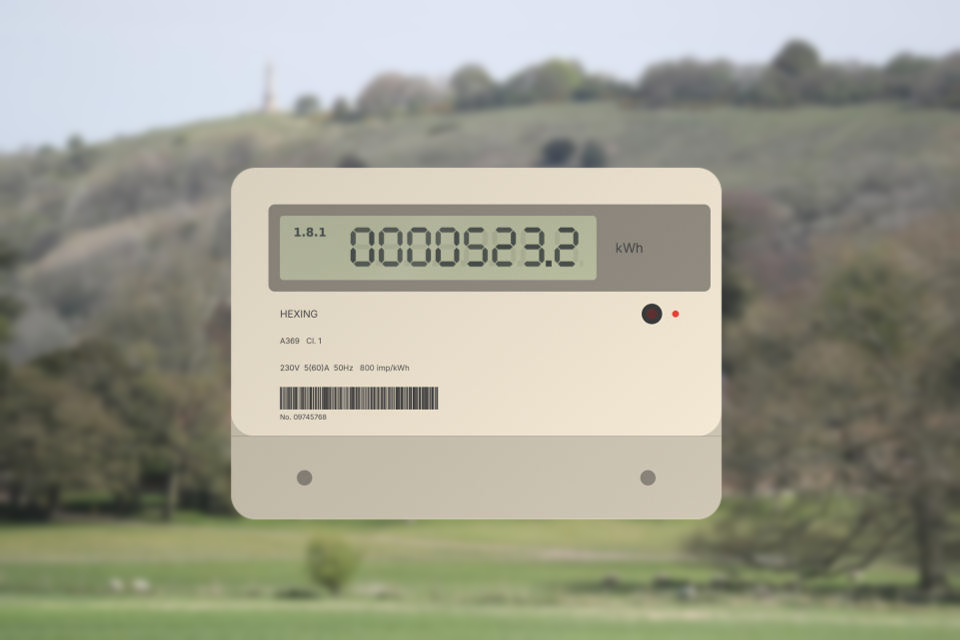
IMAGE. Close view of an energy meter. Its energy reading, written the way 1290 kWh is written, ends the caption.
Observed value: 523.2 kWh
